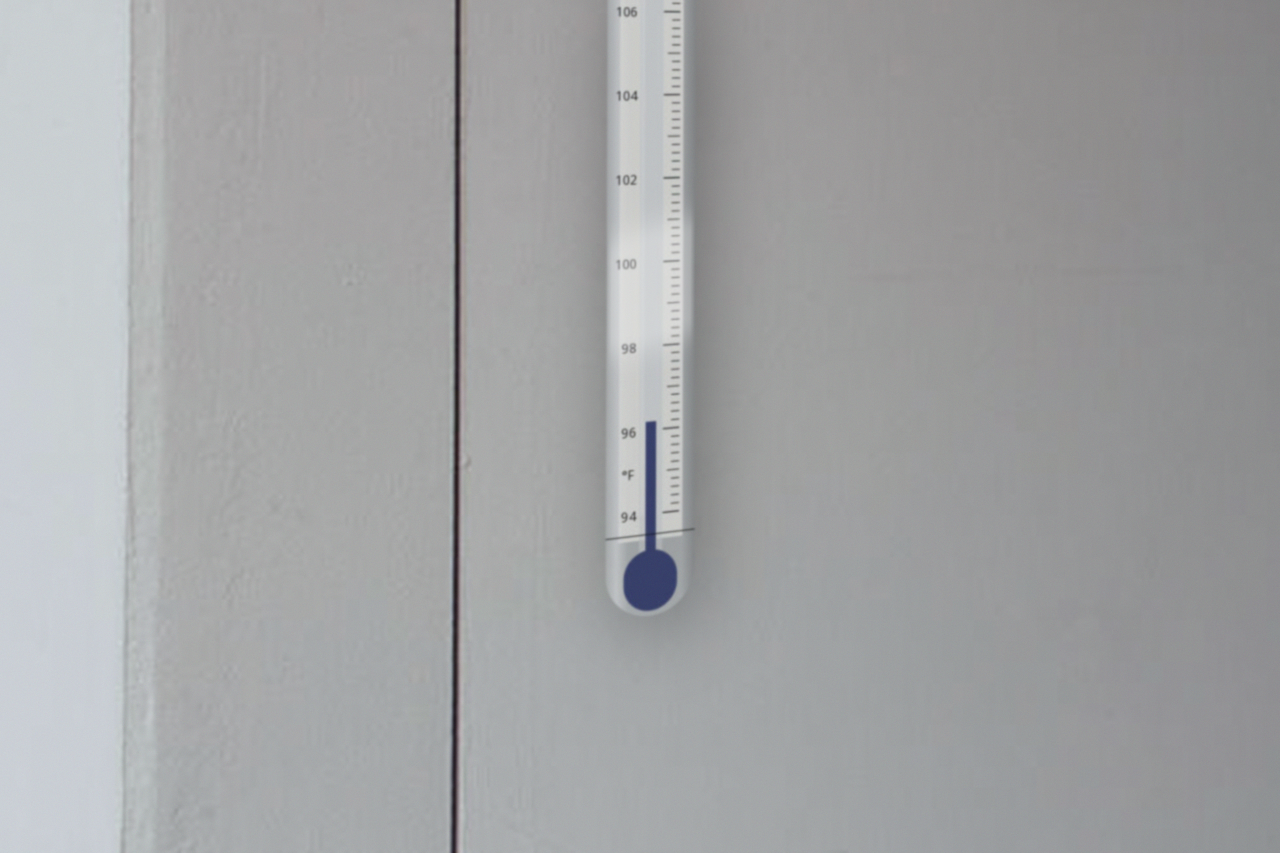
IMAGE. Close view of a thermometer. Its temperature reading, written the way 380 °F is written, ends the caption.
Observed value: 96.2 °F
